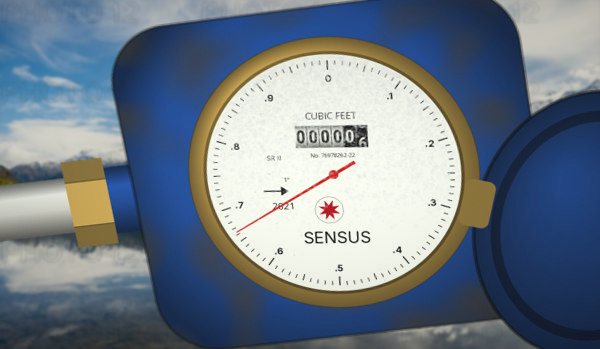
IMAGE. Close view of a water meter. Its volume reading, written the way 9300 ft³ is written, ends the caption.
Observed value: 5.66 ft³
